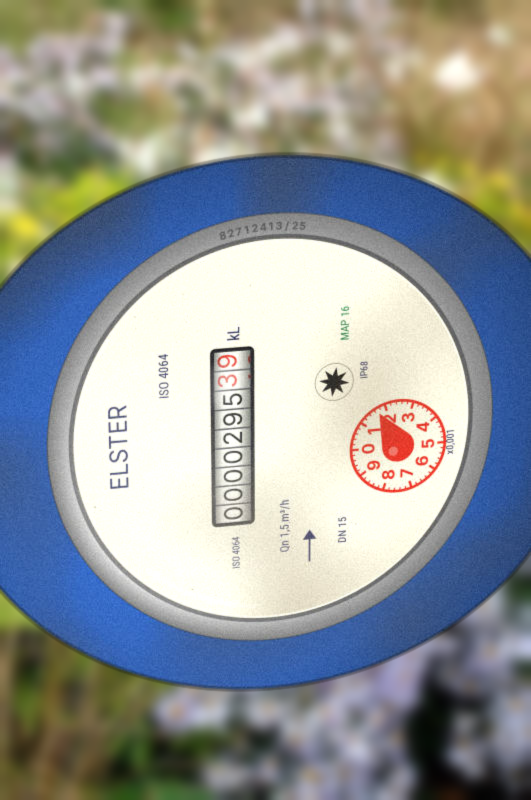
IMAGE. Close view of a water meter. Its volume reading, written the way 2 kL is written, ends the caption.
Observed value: 295.391 kL
